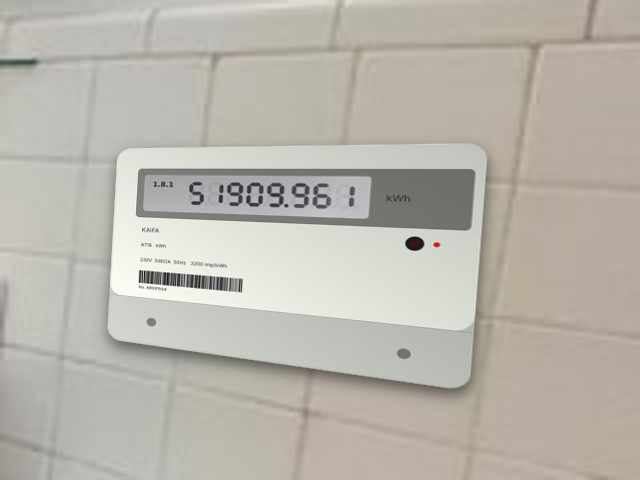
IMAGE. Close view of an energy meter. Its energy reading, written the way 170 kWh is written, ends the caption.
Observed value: 51909.961 kWh
